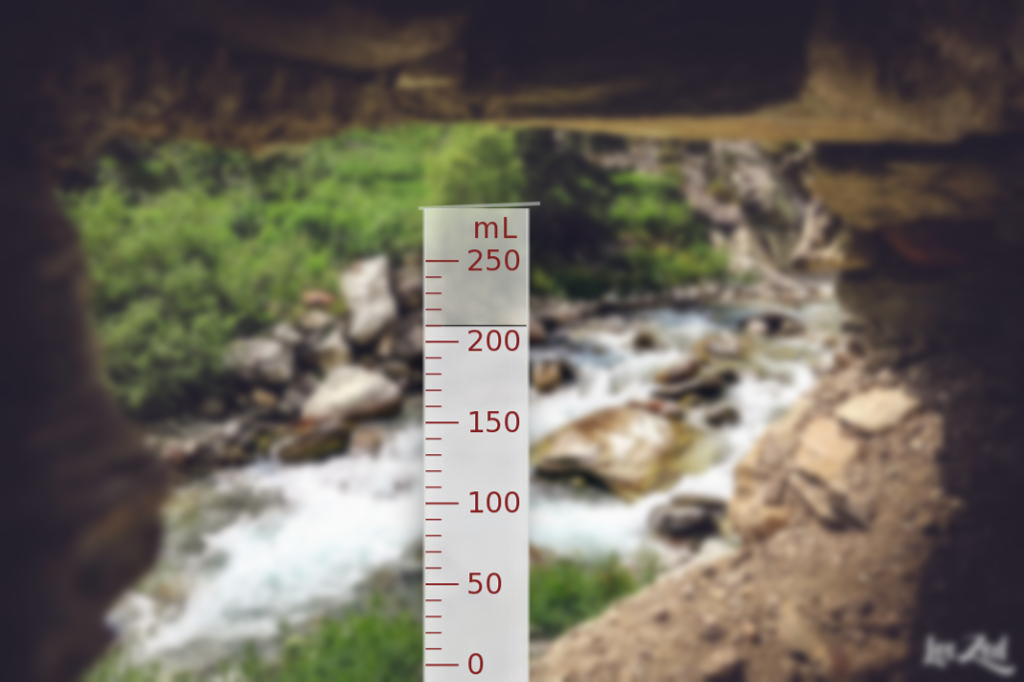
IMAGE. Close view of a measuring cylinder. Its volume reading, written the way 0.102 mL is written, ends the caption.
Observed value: 210 mL
